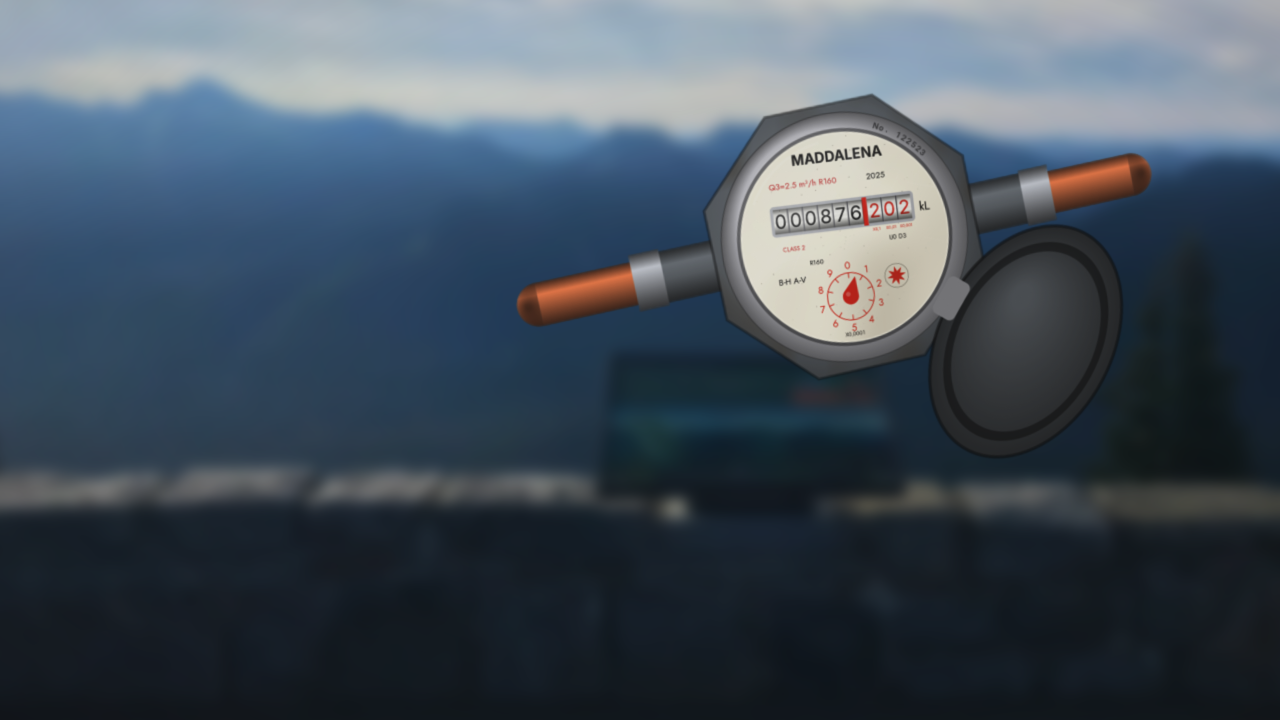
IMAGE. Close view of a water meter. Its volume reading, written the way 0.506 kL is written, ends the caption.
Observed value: 876.2020 kL
